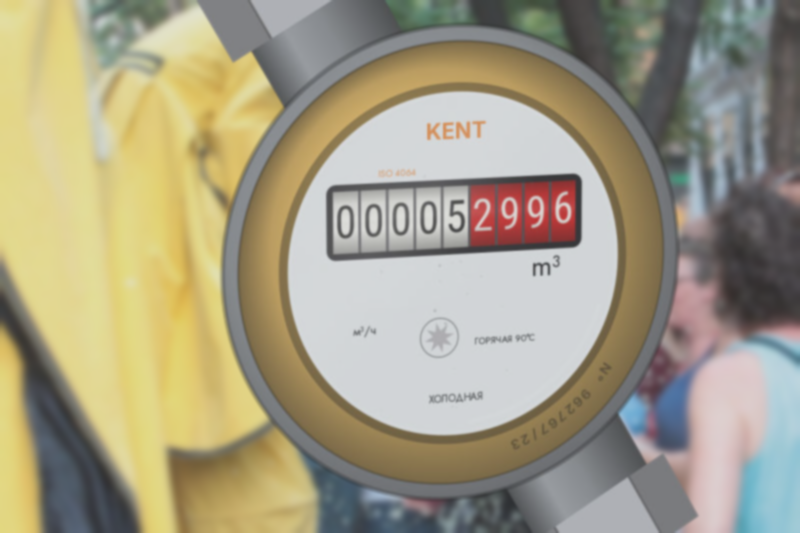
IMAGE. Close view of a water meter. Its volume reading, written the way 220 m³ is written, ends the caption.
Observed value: 5.2996 m³
